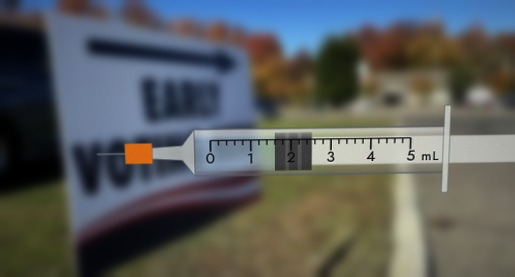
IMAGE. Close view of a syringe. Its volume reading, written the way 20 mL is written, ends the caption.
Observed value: 1.6 mL
